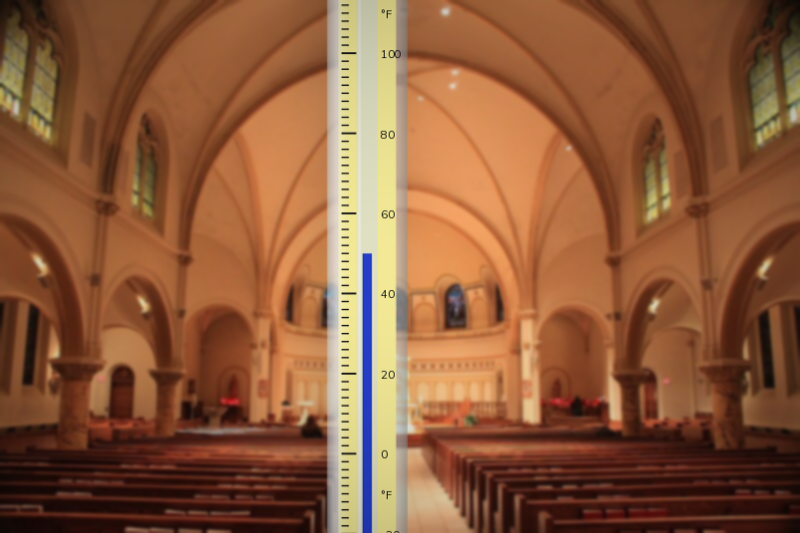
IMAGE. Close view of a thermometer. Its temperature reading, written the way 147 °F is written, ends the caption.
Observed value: 50 °F
